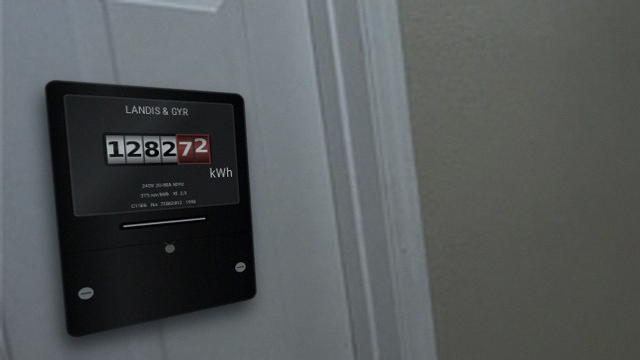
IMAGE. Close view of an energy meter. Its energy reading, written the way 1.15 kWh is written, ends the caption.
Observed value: 1282.72 kWh
